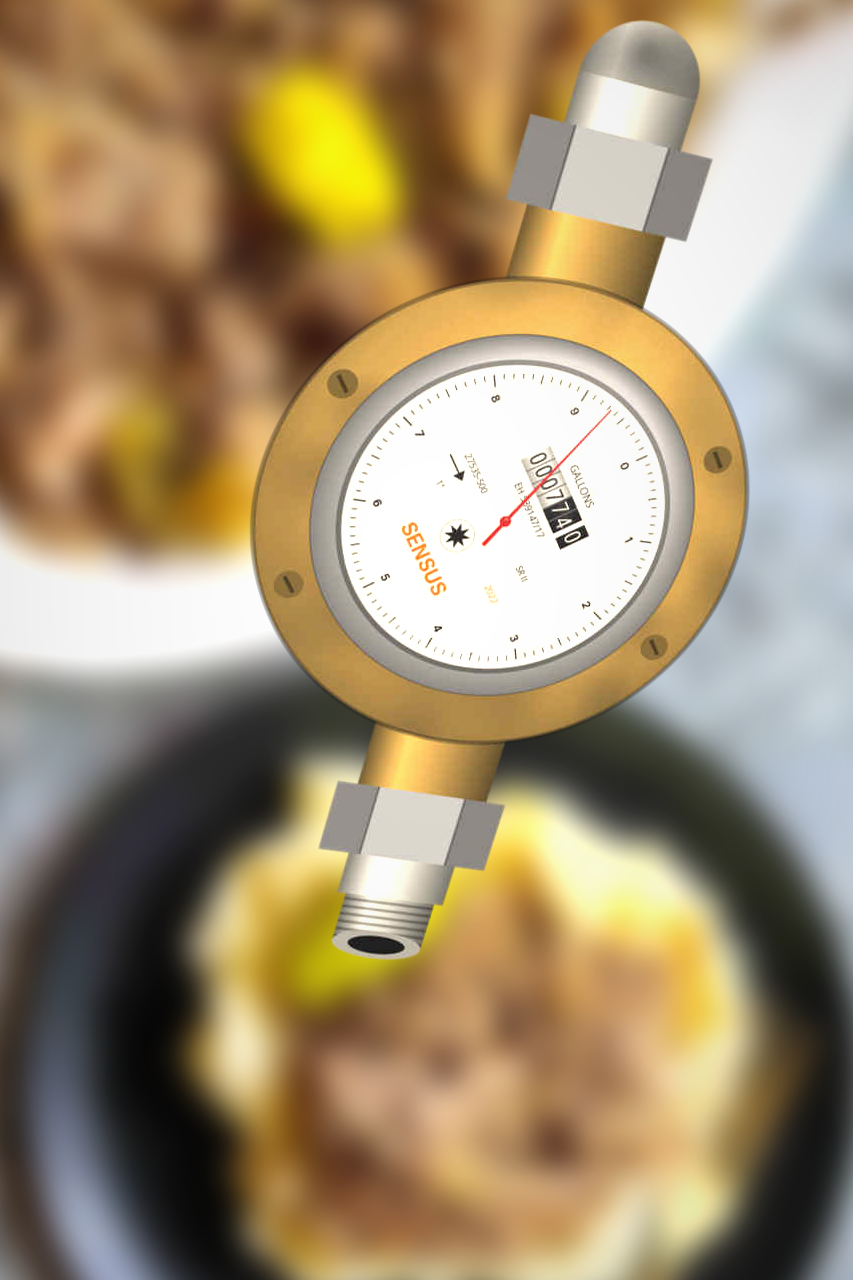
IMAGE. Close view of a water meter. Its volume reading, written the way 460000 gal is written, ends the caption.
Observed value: 7739.3 gal
